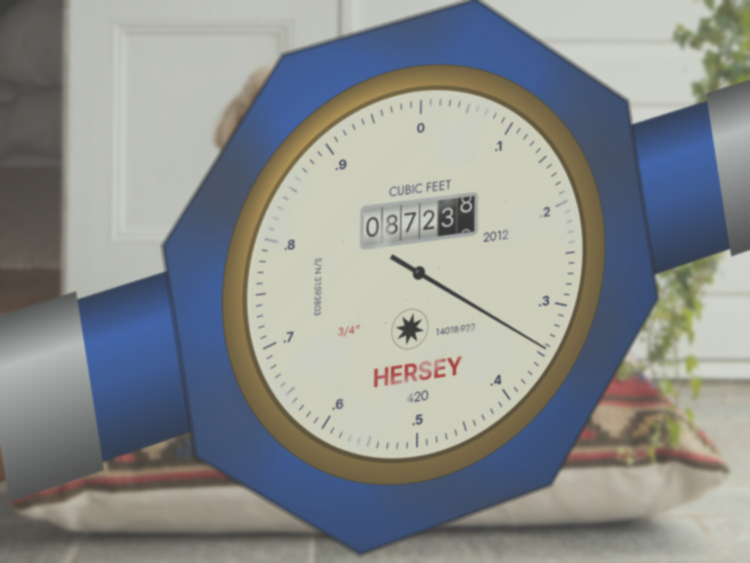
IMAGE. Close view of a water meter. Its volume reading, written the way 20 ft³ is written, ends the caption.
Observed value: 87238.34 ft³
